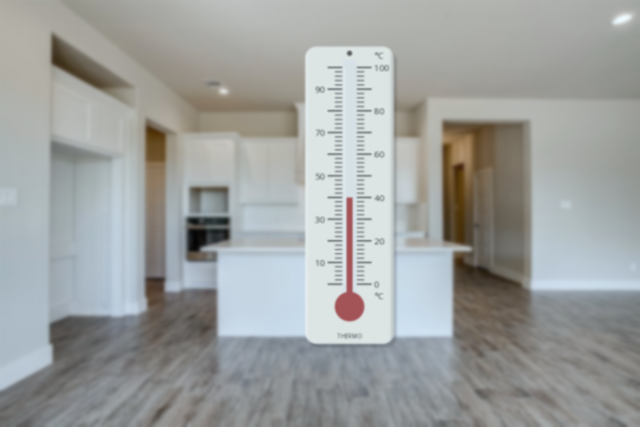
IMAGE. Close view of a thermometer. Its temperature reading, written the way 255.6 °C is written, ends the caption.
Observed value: 40 °C
